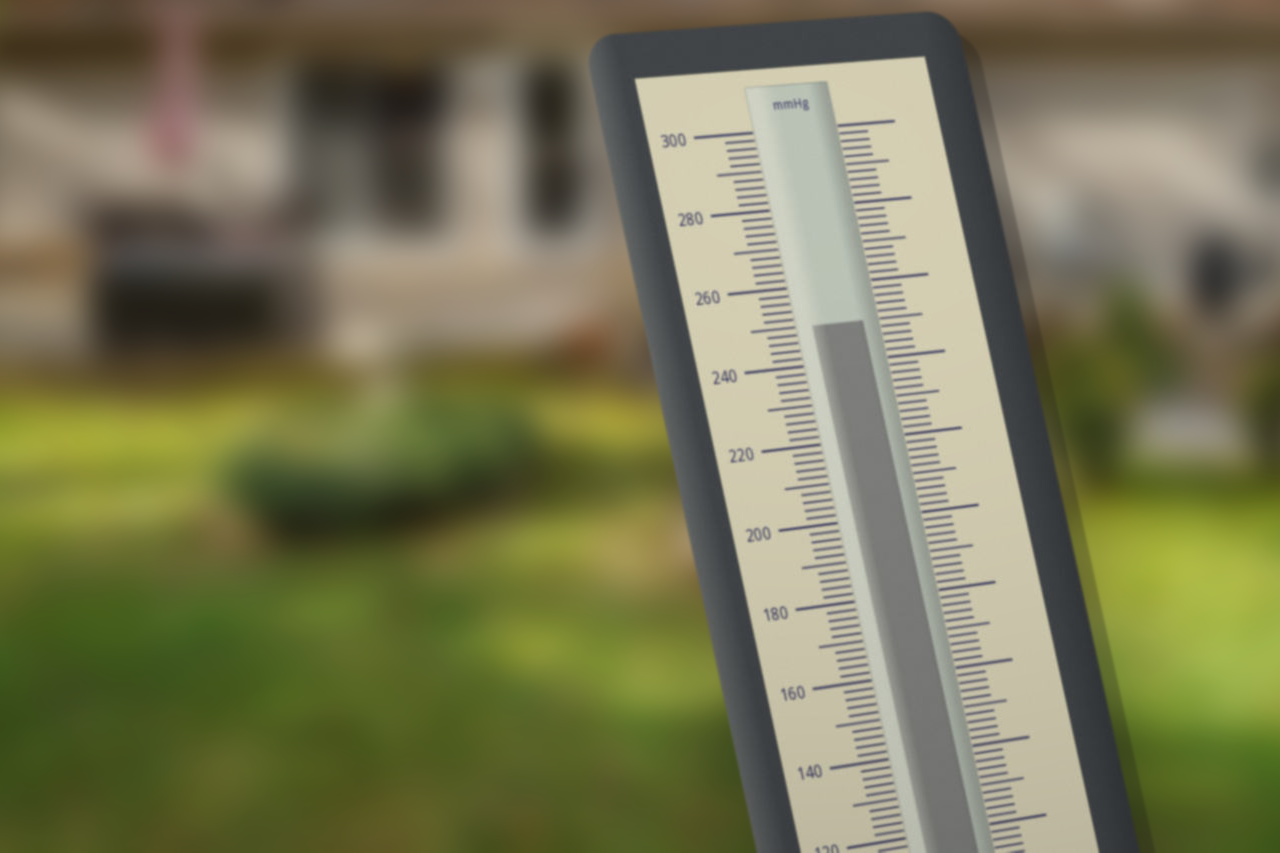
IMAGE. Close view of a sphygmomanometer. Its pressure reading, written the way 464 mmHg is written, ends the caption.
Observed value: 250 mmHg
